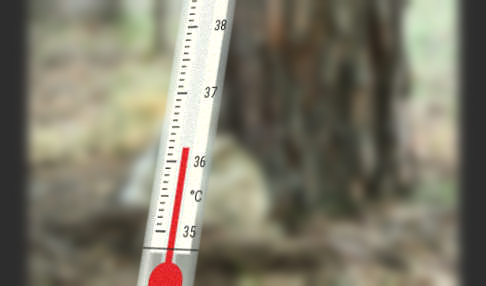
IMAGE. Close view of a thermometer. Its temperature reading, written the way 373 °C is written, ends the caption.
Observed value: 36.2 °C
